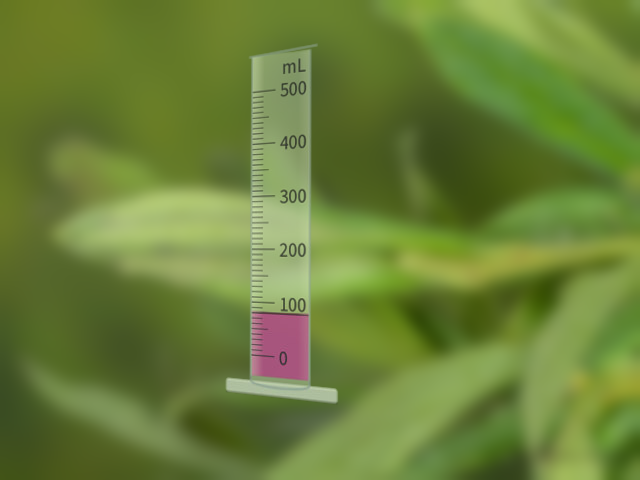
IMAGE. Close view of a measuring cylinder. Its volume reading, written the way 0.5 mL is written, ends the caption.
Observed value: 80 mL
